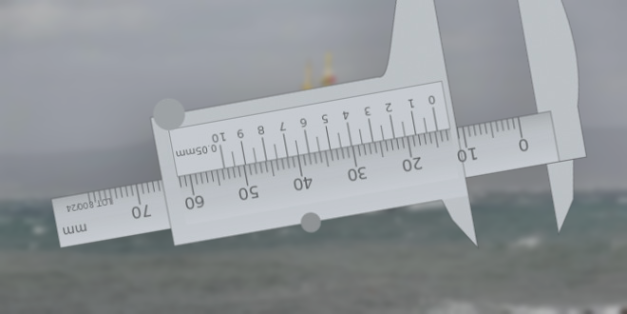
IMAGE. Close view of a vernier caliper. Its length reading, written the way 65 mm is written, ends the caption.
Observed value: 14.6 mm
